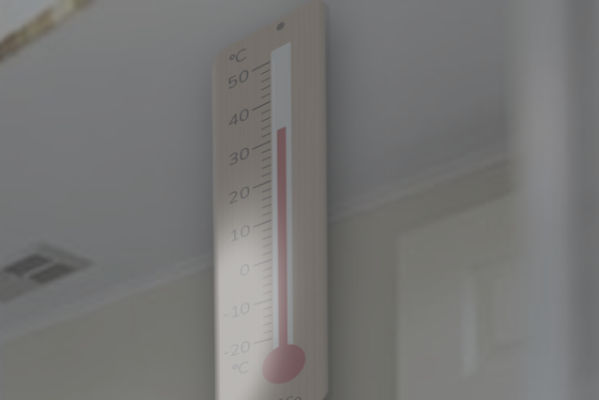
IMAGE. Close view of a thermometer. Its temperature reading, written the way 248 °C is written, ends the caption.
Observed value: 32 °C
